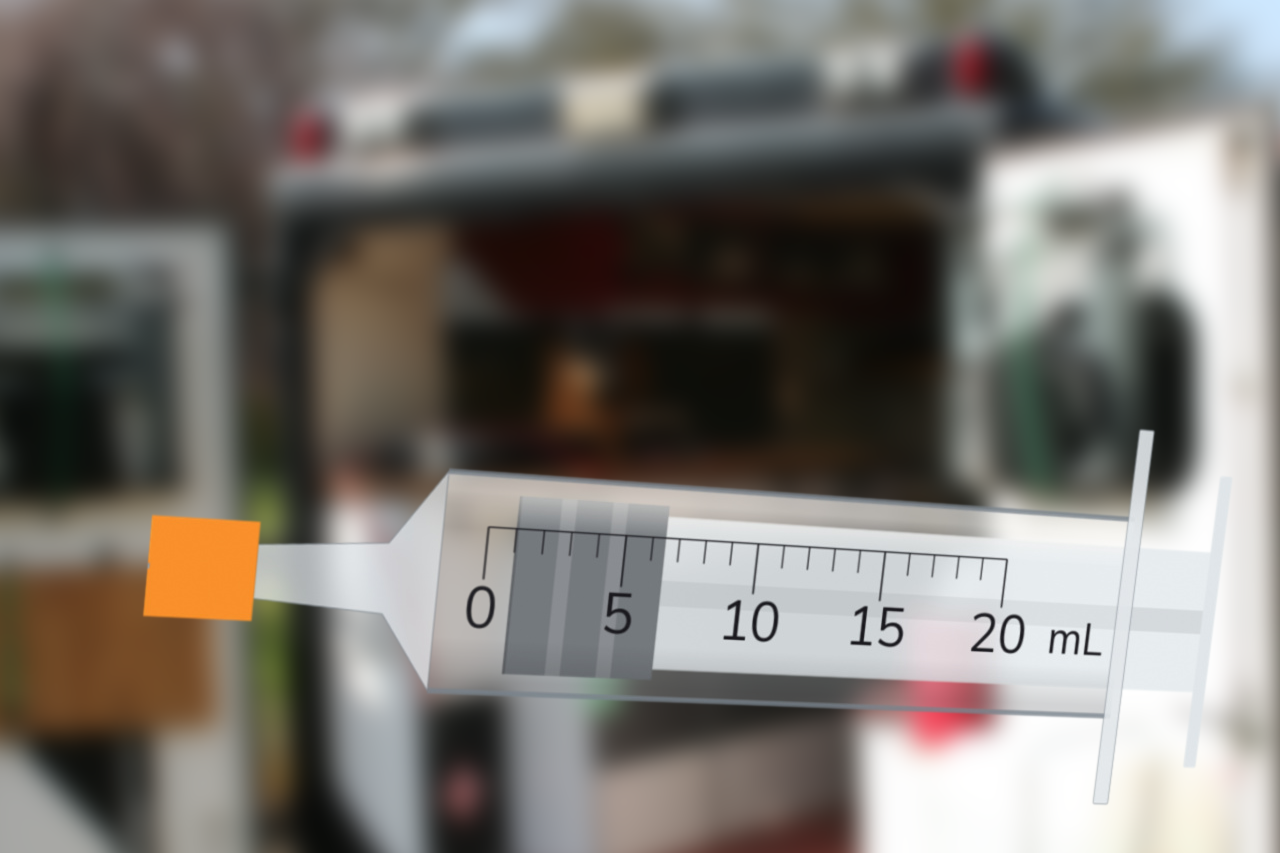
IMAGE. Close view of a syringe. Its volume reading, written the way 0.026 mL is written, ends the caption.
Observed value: 1 mL
